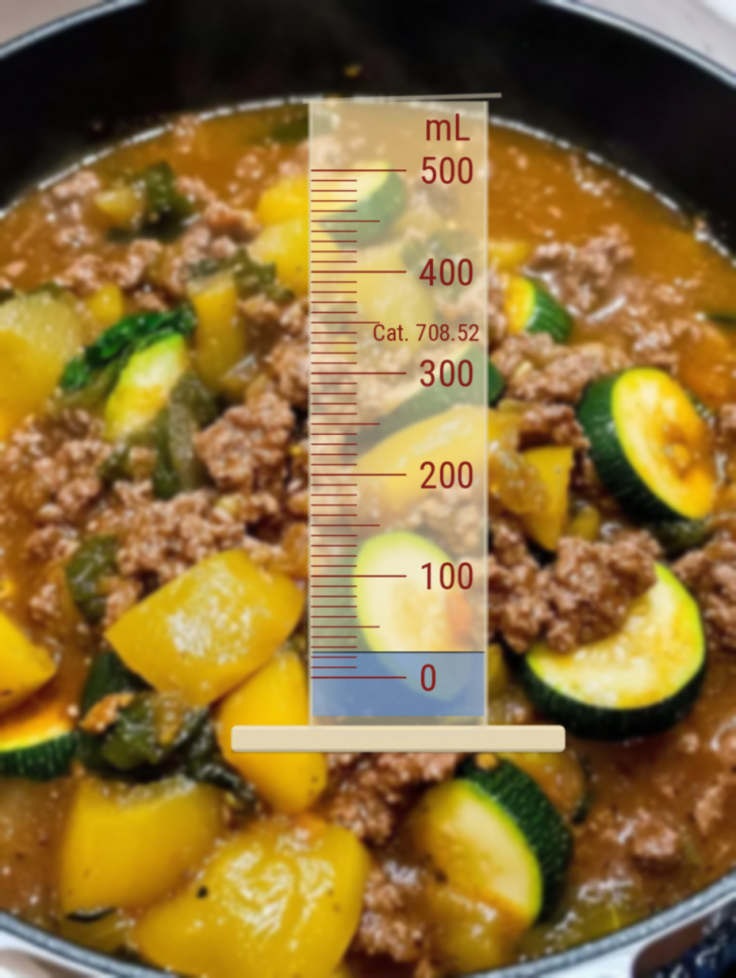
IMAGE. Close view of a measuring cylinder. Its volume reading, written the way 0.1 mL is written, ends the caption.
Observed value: 25 mL
